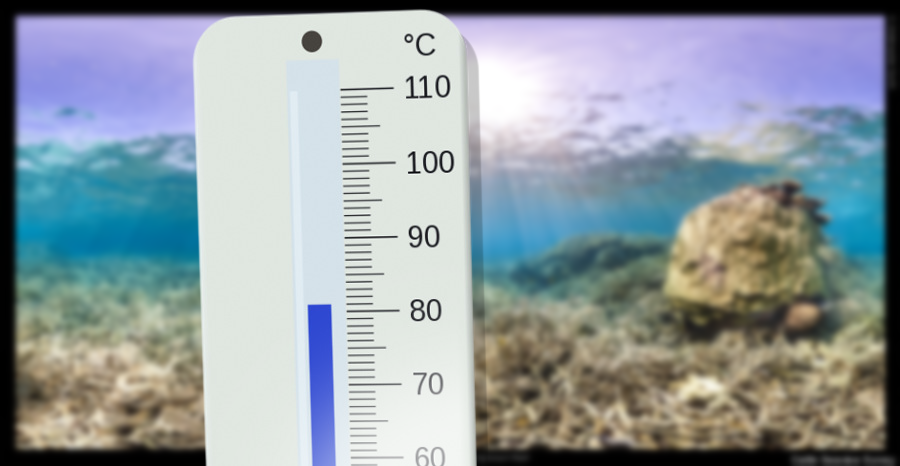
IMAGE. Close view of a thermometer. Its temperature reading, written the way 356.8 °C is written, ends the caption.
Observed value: 81 °C
